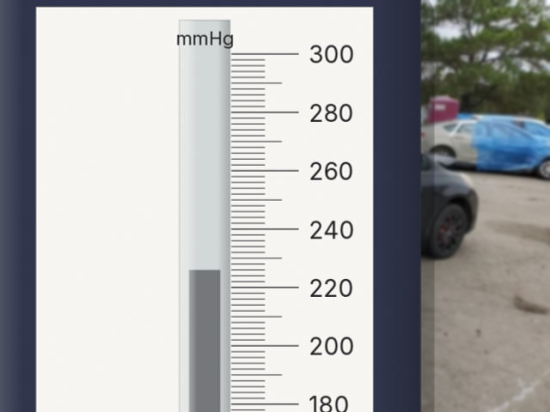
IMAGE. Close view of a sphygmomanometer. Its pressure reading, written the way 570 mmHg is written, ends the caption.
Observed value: 226 mmHg
